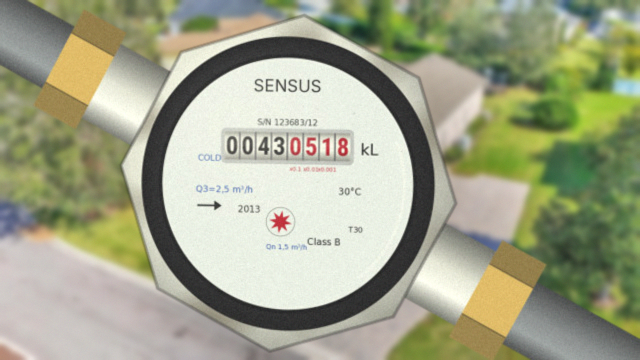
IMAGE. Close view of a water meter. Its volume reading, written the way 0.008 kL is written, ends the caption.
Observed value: 43.0518 kL
